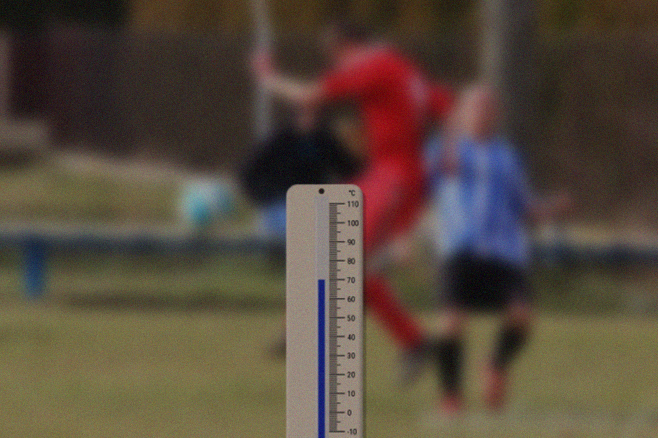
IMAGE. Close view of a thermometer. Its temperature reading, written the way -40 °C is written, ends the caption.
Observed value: 70 °C
